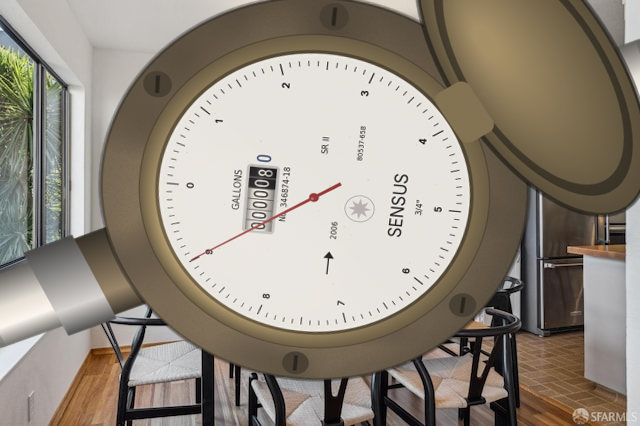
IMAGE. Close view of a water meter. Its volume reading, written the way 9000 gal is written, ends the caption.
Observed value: 79.0 gal
